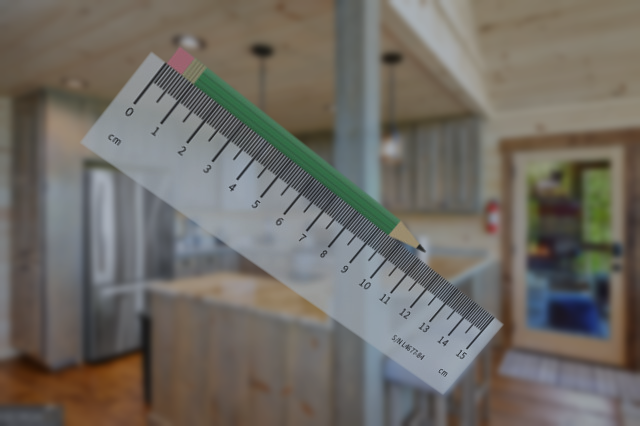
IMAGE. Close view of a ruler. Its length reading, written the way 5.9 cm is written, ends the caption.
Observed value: 11 cm
